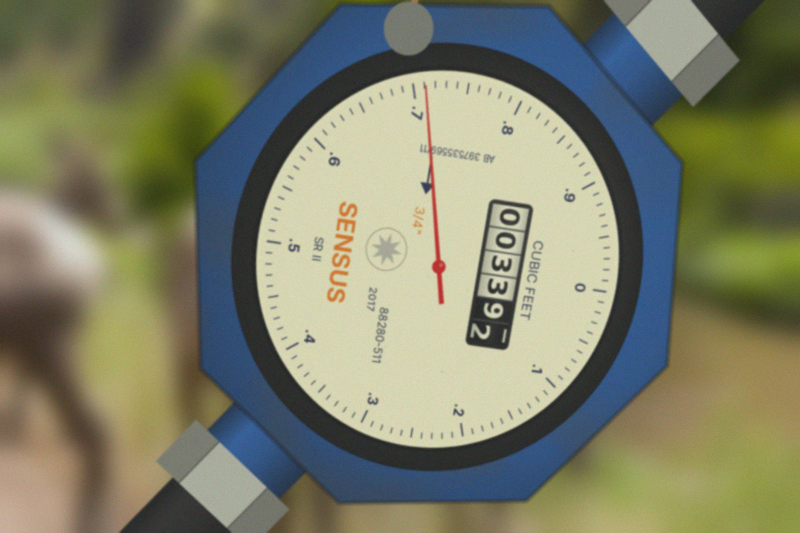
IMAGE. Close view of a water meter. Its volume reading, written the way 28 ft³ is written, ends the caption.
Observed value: 3391.71 ft³
